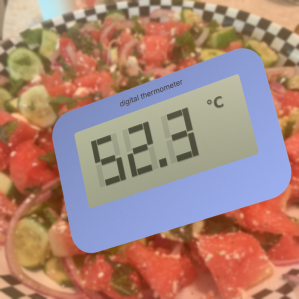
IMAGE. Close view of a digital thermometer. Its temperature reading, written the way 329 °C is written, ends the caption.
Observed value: 52.3 °C
